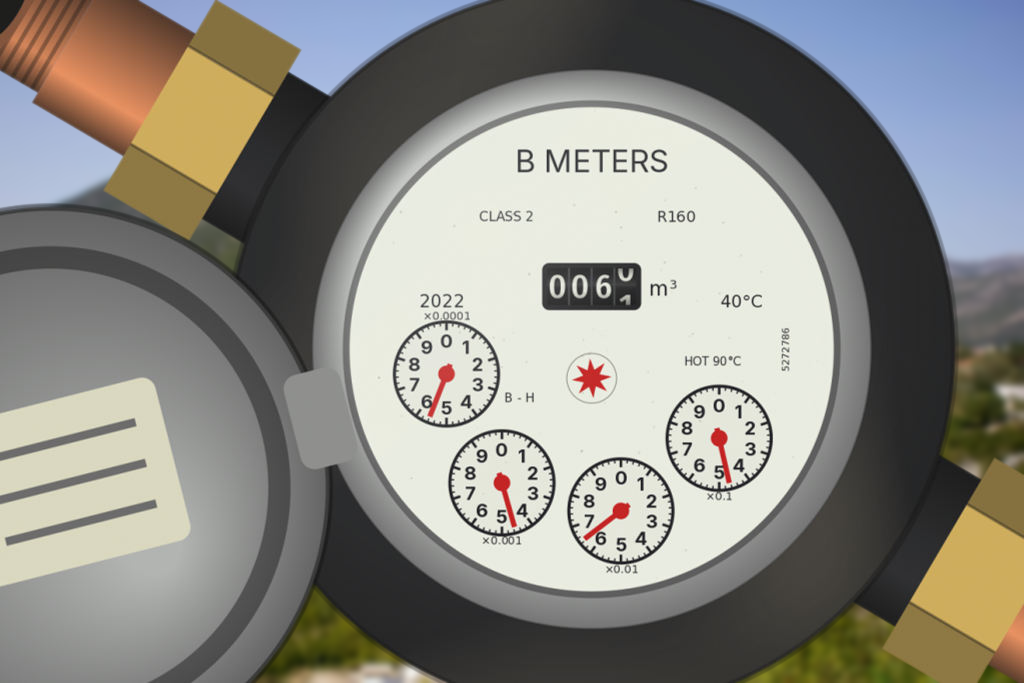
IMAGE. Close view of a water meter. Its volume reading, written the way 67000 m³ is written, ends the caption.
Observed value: 60.4645 m³
